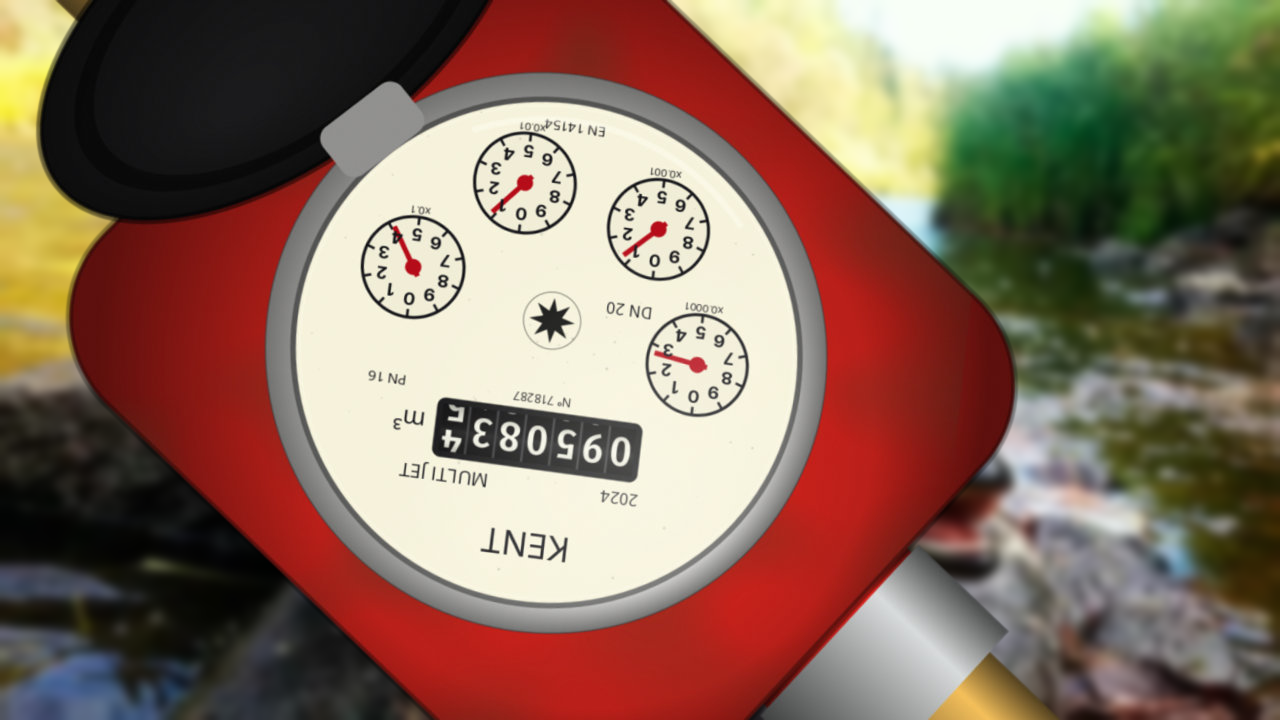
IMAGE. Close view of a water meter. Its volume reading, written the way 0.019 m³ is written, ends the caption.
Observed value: 950834.4112 m³
